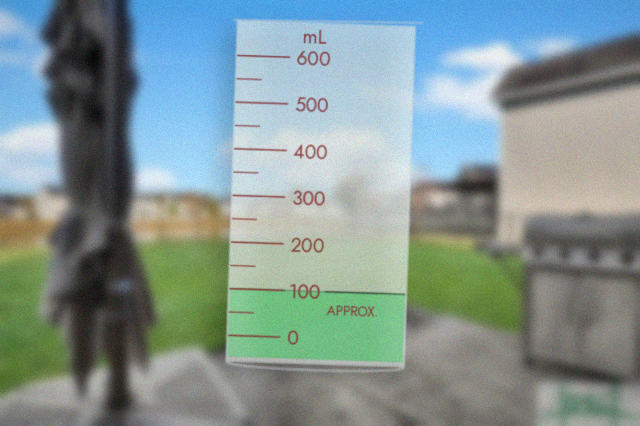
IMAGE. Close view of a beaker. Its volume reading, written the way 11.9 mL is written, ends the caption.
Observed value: 100 mL
